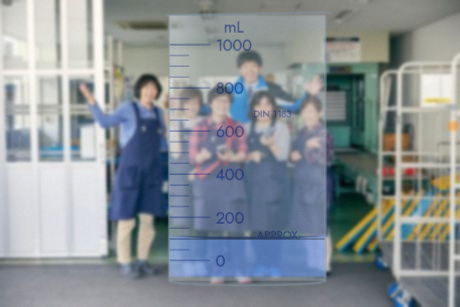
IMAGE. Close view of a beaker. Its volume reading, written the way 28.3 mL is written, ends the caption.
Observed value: 100 mL
